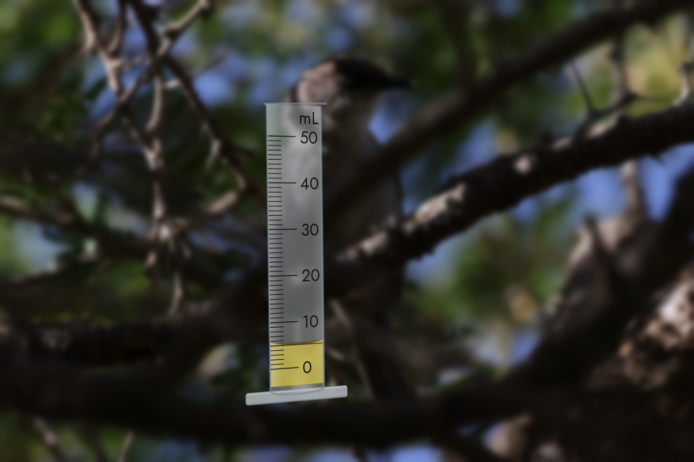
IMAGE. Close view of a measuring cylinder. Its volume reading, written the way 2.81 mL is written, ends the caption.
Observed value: 5 mL
